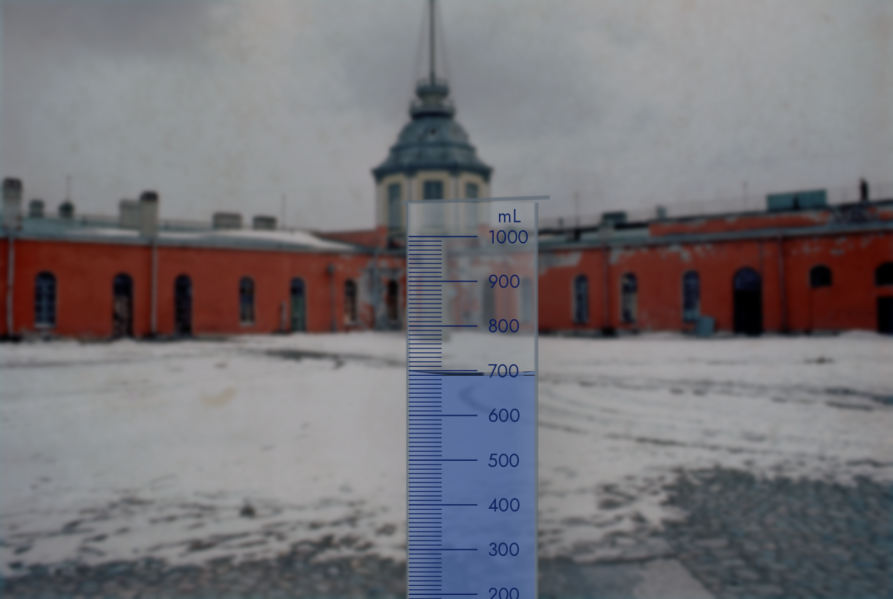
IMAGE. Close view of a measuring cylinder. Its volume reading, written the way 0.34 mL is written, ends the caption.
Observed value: 690 mL
